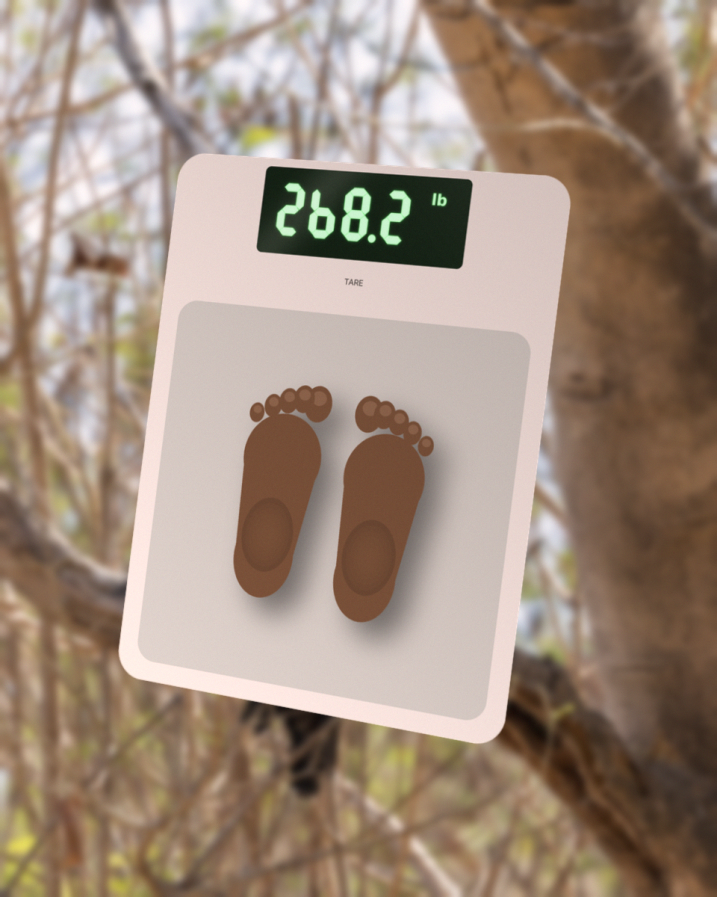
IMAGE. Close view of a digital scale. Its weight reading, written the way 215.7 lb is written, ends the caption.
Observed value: 268.2 lb
